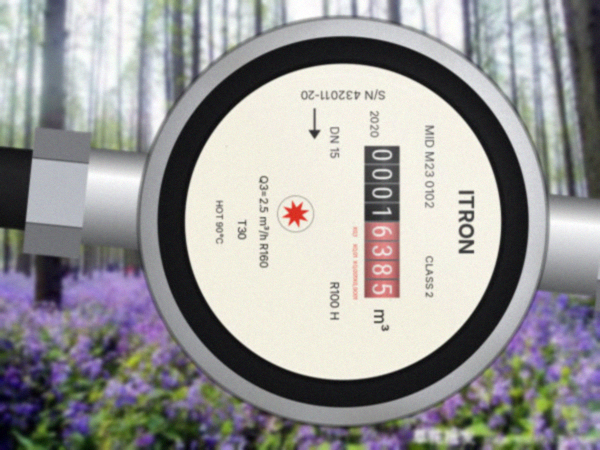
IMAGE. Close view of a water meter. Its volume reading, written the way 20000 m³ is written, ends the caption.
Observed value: 1.6385 m³
